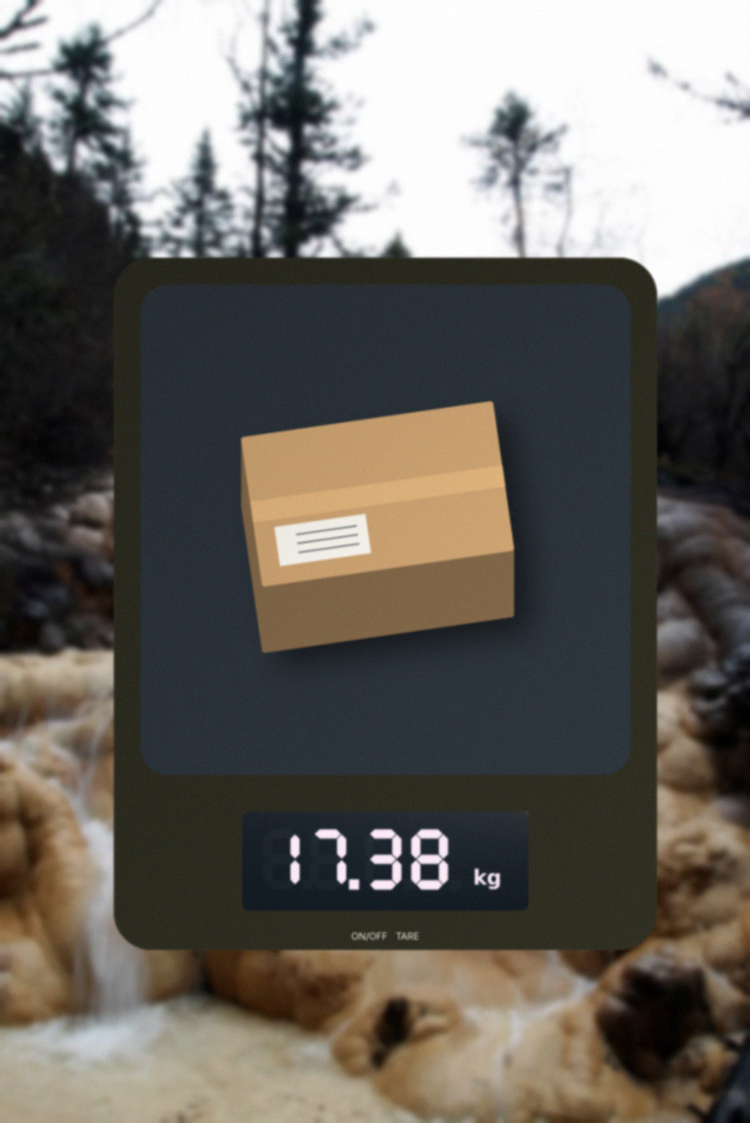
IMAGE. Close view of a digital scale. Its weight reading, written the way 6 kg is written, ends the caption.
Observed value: 17.38 kg
